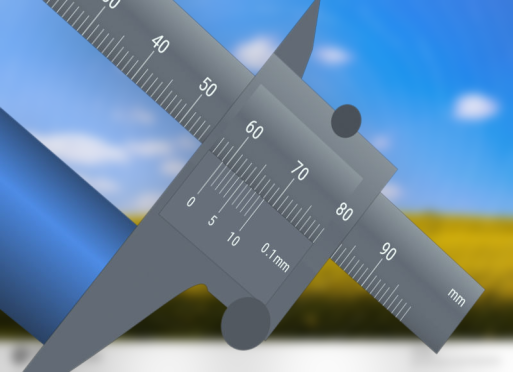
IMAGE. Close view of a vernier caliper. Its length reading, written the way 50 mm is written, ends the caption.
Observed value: 59.2 mm
